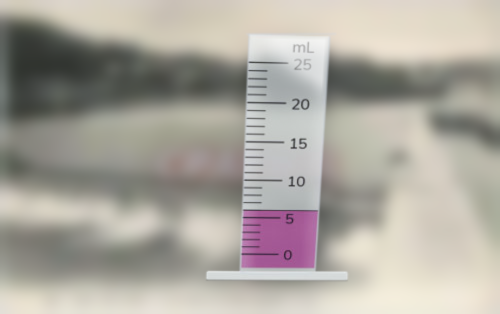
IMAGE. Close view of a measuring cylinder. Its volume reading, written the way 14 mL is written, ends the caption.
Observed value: 6 mL
